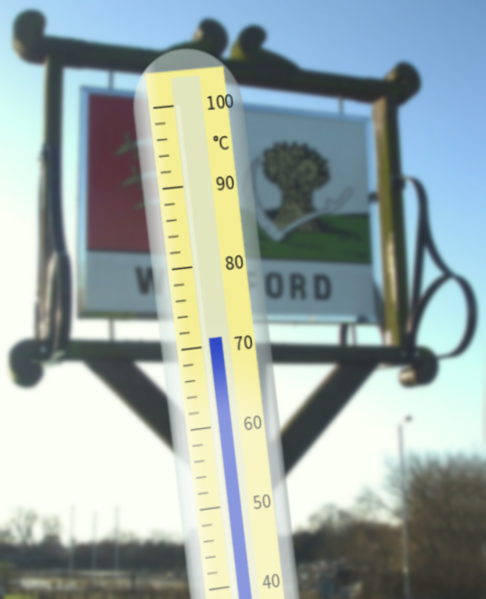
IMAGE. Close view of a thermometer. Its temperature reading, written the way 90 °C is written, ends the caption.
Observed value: 71 °C
